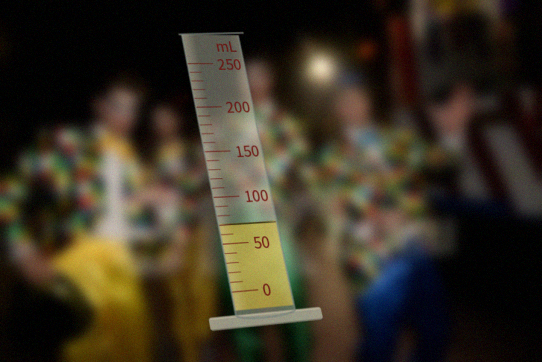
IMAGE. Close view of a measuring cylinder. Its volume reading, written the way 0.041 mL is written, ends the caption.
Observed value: 70 mL
